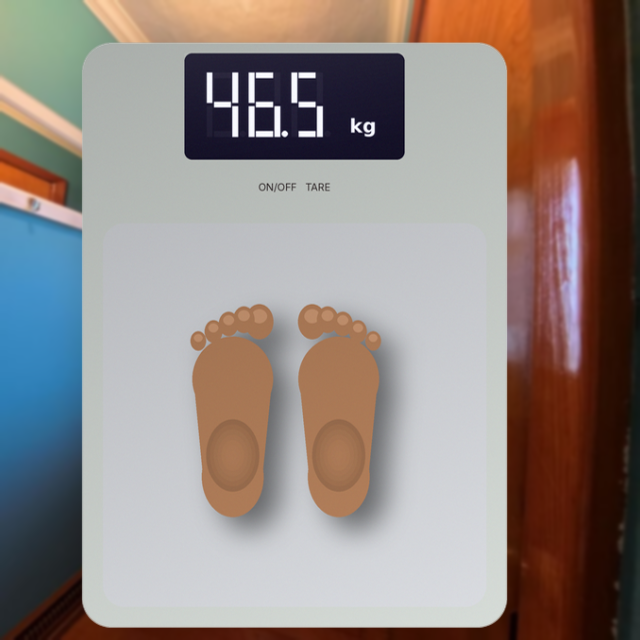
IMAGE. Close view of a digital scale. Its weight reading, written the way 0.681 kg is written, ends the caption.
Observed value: 46.5 kg
